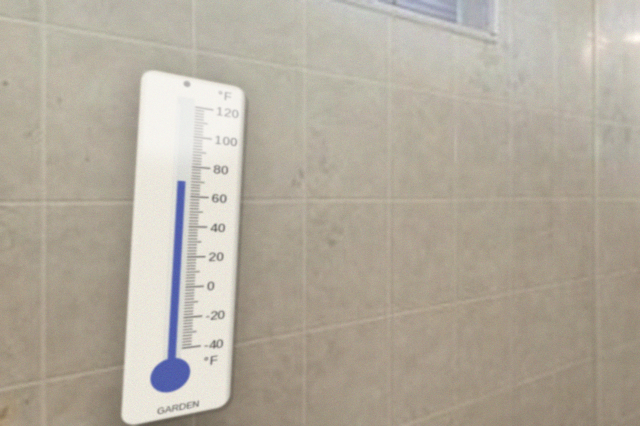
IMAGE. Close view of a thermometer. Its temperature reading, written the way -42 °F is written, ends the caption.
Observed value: 70 °F
